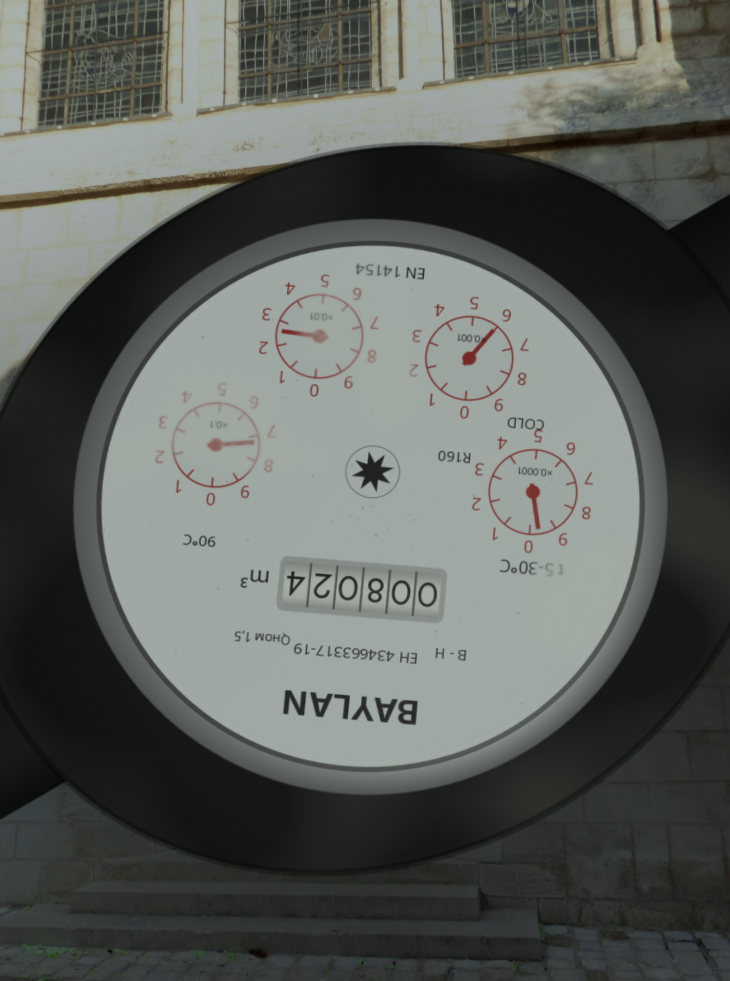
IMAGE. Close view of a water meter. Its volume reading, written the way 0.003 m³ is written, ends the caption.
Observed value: 8024.7259 m³
